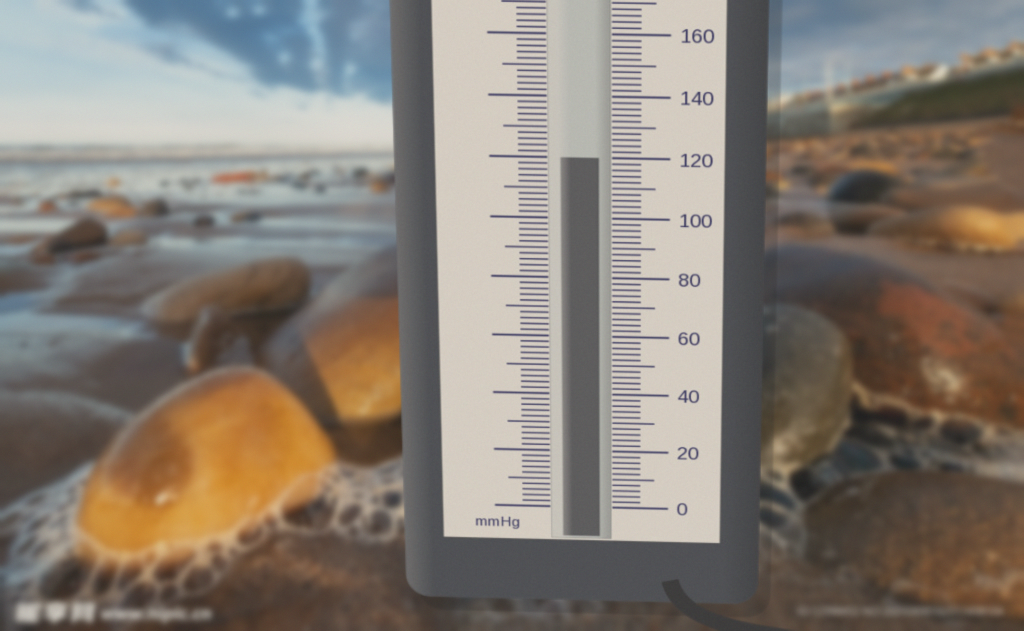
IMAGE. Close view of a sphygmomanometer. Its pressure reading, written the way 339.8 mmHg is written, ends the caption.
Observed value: 120 mmHg
